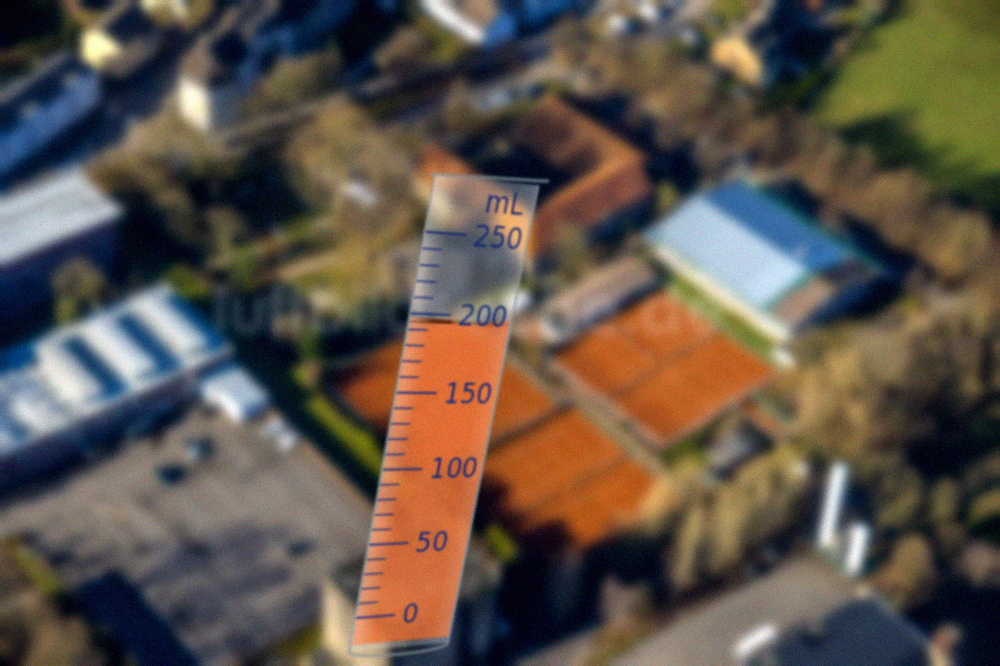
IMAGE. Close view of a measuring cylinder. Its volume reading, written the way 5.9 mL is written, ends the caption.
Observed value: 195 mL
